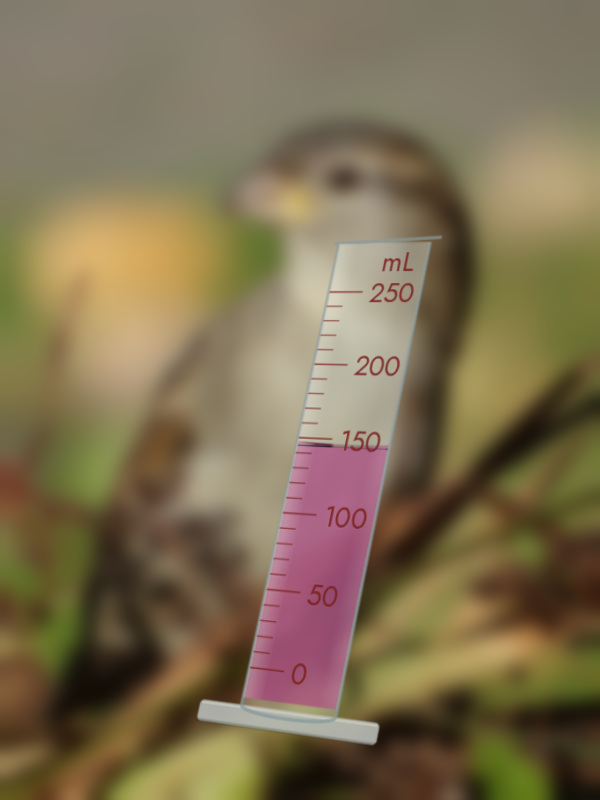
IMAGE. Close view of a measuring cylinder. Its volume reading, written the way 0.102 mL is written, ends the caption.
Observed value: 145 mL
